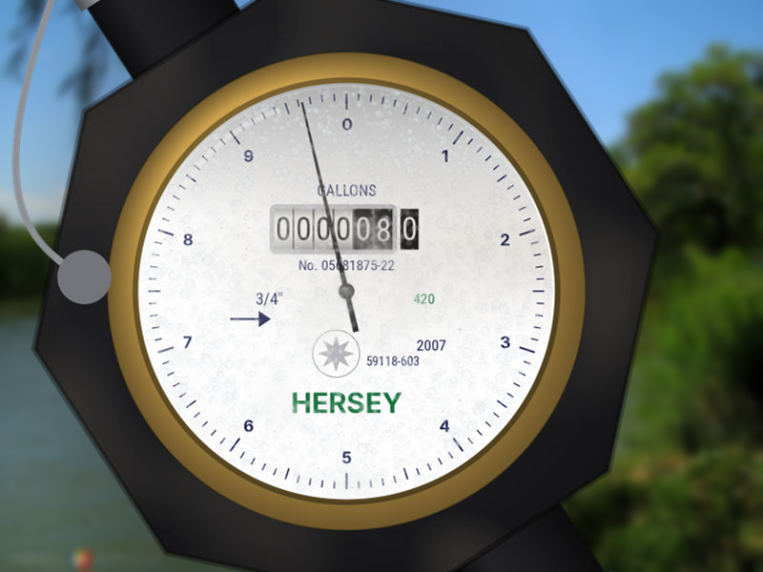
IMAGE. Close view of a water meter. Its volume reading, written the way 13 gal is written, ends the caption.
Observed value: 79.6 gal
